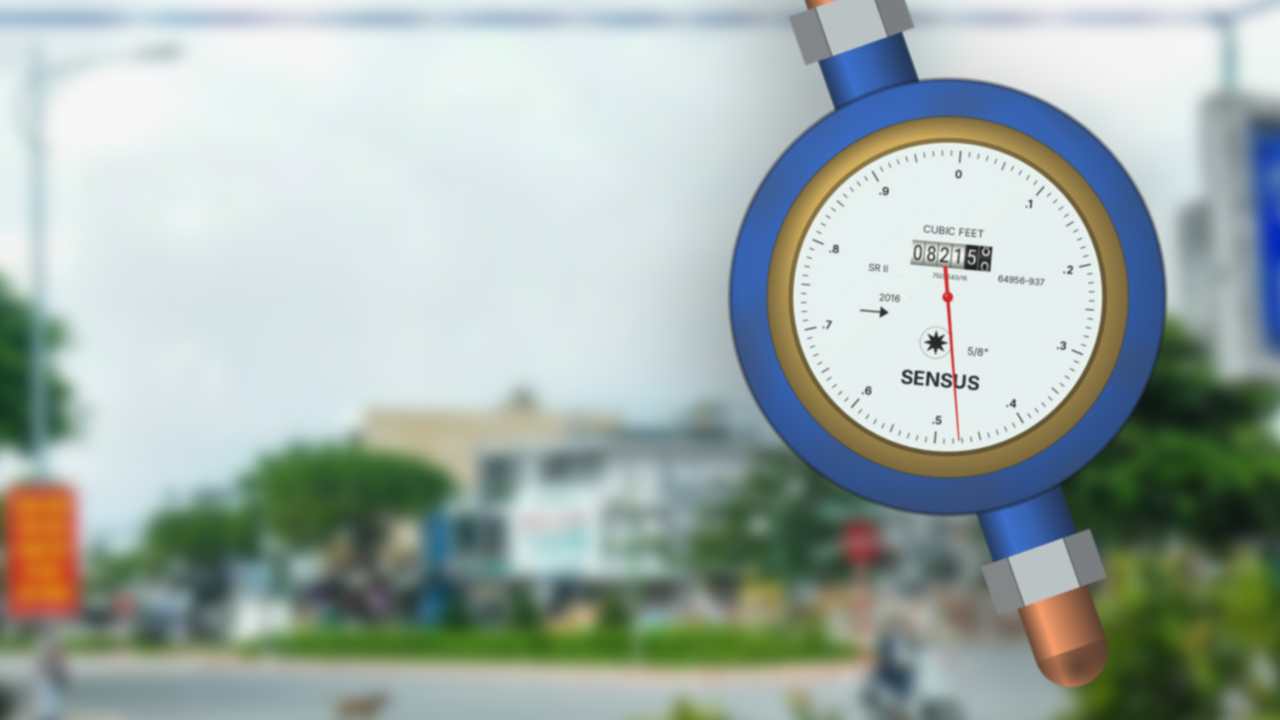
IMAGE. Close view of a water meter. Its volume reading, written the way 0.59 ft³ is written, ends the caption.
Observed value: 82158.47 ft³
